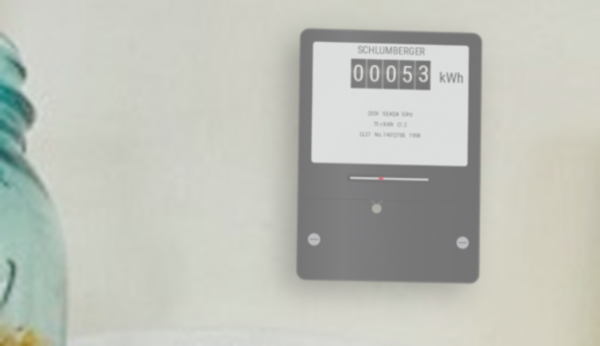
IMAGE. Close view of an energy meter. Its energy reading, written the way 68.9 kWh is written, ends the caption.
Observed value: 53 kWh
